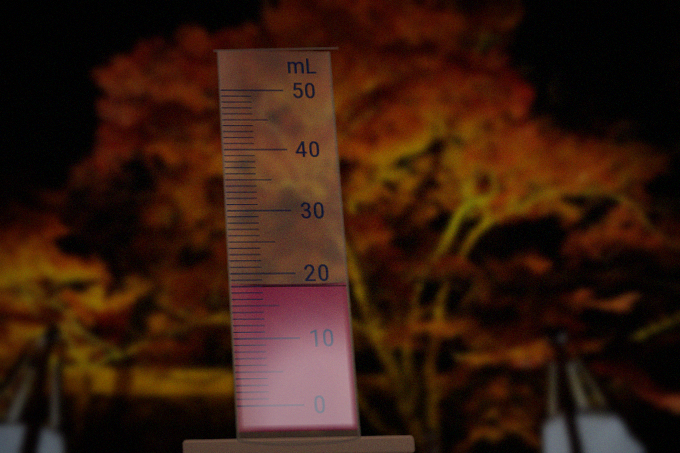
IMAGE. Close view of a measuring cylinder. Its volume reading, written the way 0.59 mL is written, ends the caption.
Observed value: 18 mL
